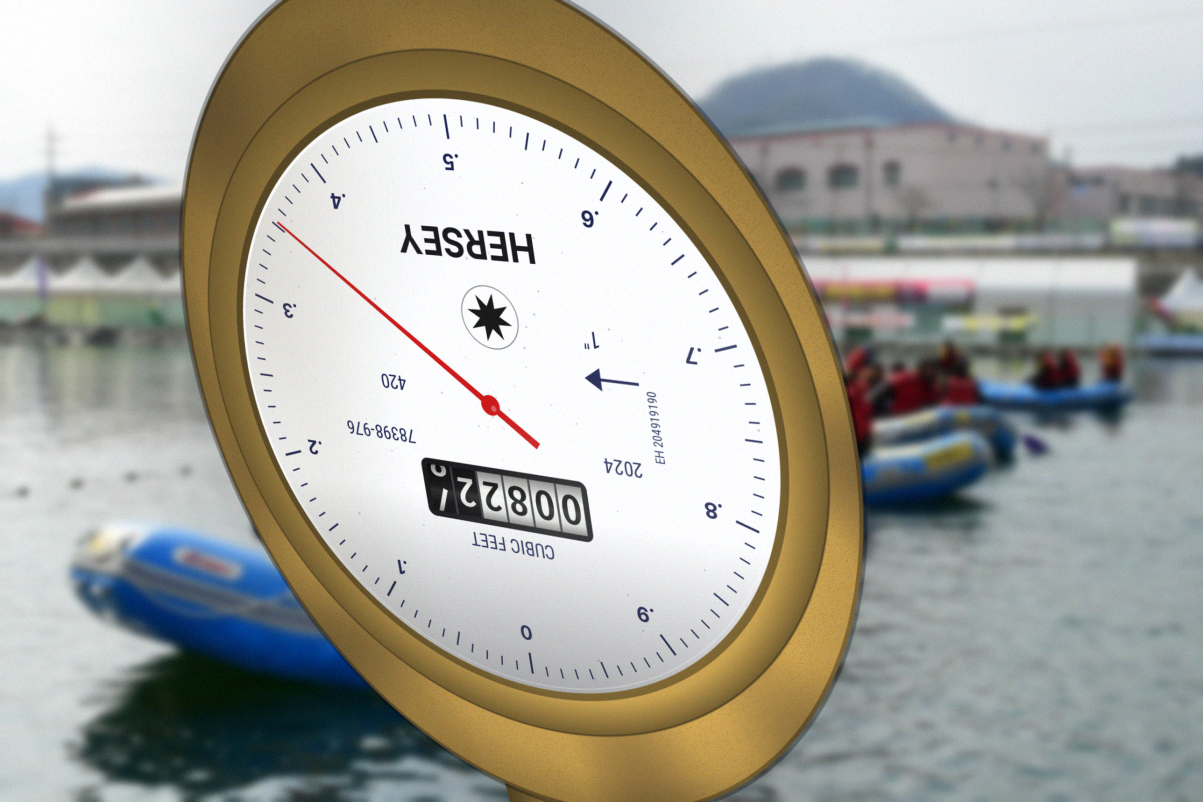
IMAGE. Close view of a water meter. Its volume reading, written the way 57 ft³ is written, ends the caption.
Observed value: 8227.35 ft³
